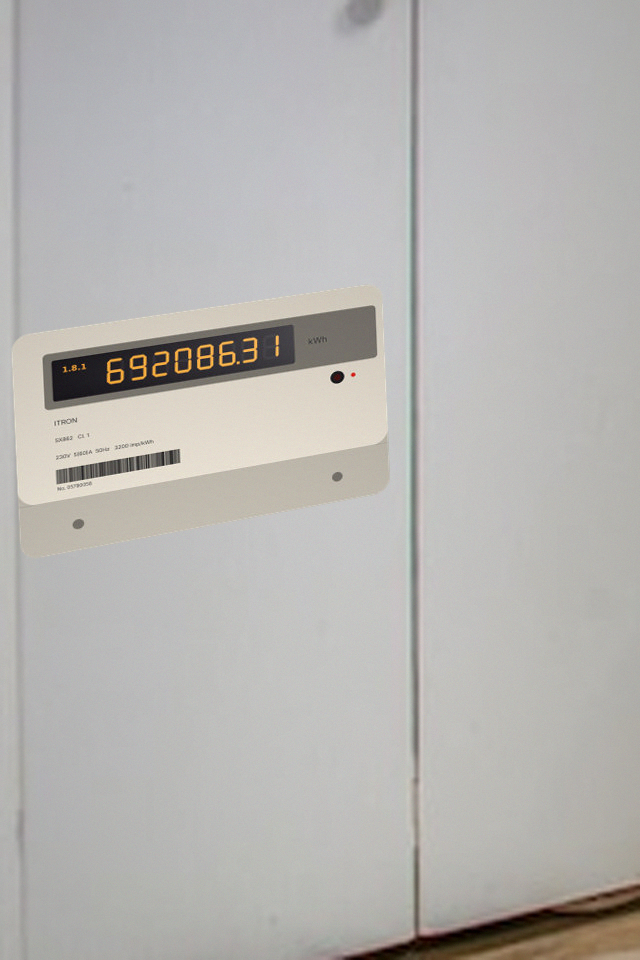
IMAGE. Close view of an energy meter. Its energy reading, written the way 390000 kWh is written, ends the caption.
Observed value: 692086.31 kWh
